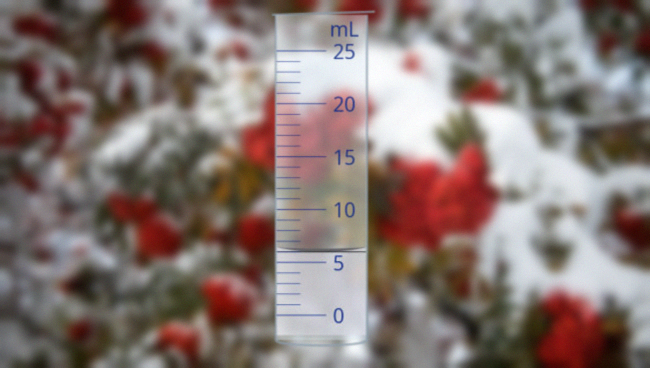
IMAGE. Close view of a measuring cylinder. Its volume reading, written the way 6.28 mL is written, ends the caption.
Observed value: 6 mL
